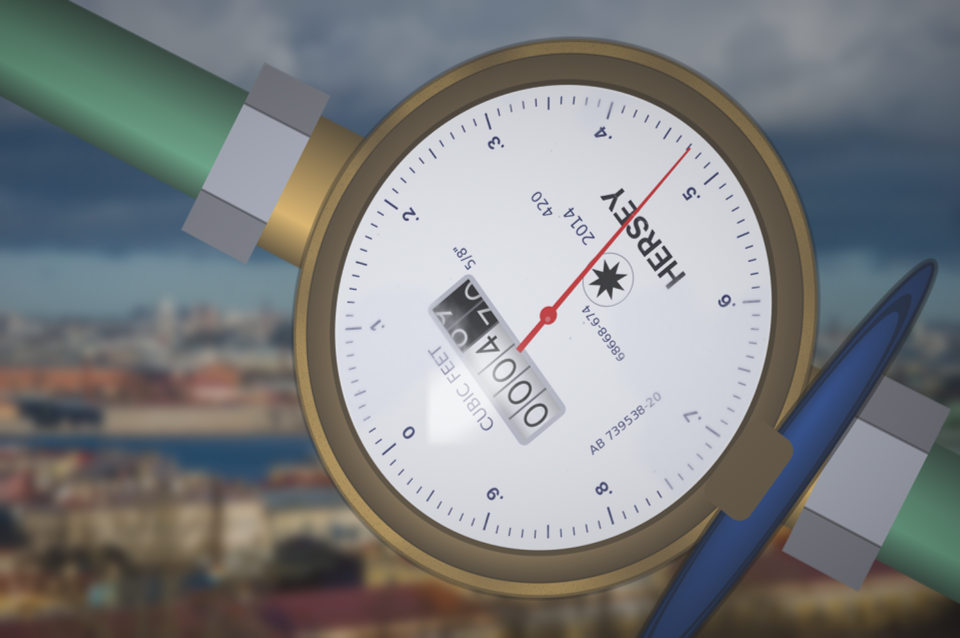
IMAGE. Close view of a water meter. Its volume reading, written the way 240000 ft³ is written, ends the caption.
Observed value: 469.47 ft³
